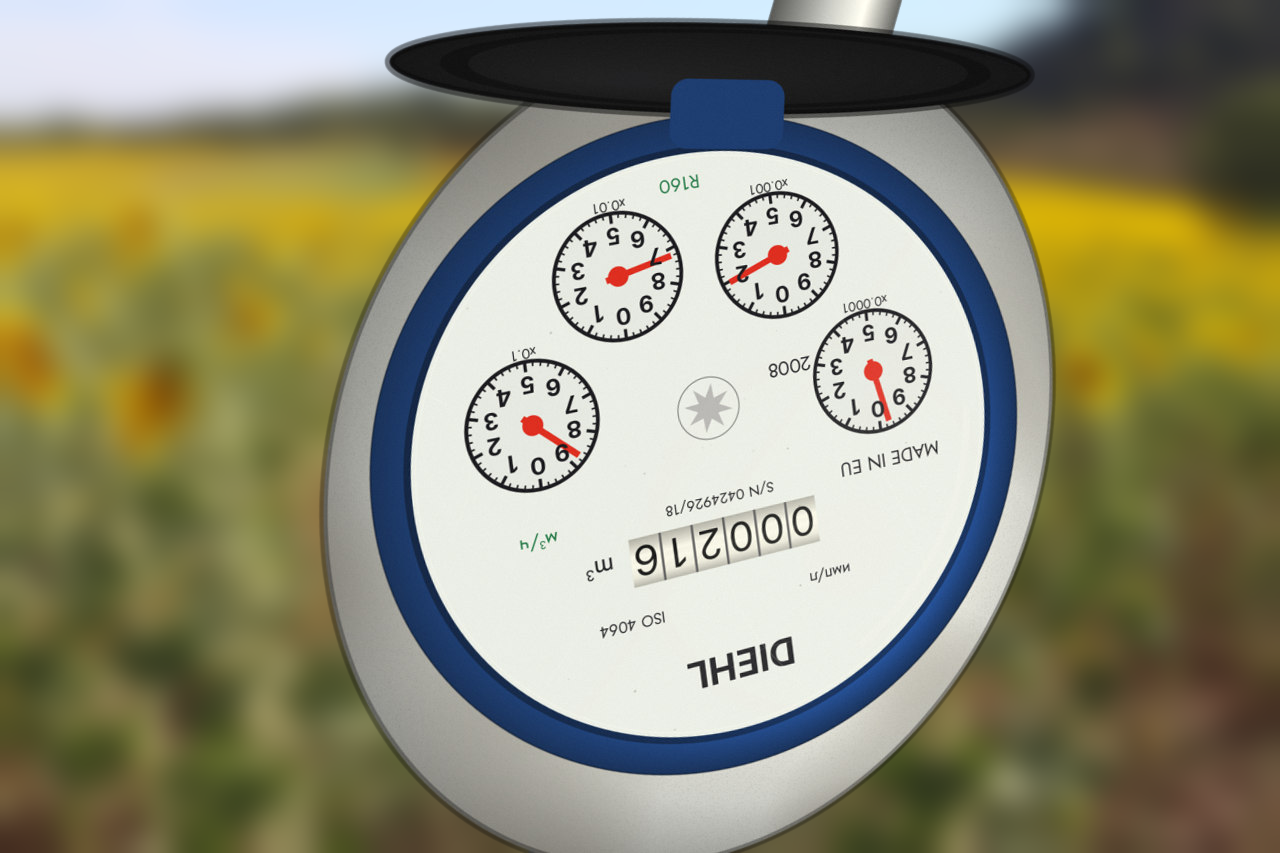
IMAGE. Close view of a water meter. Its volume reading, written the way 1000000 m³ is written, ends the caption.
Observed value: 216.8719 m³
